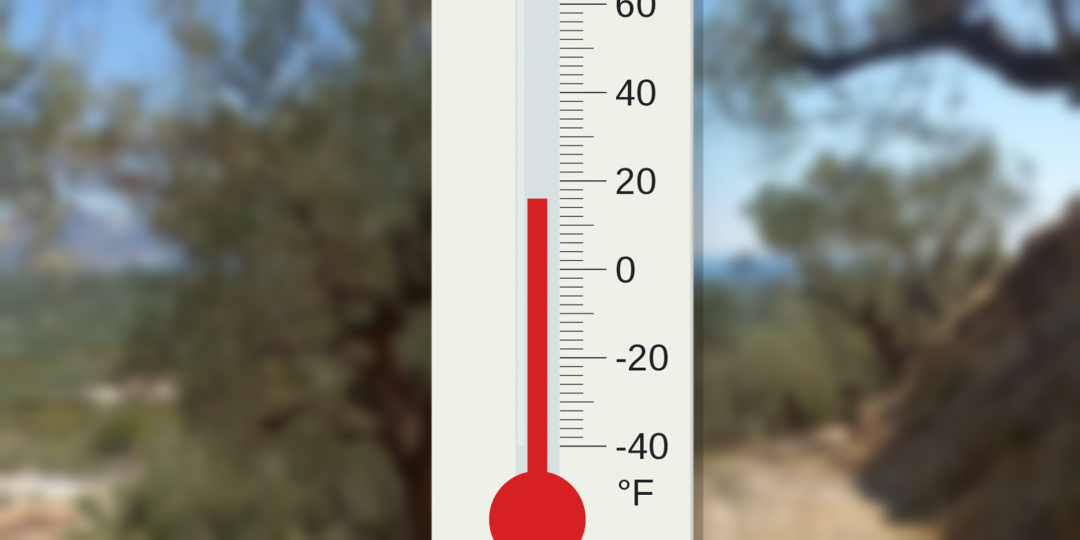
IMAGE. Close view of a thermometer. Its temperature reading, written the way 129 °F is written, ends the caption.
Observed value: 16 °F
